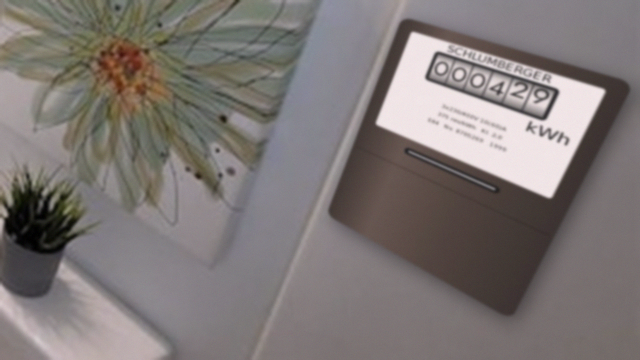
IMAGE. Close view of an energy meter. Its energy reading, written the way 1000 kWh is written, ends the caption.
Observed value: 429 kWh
